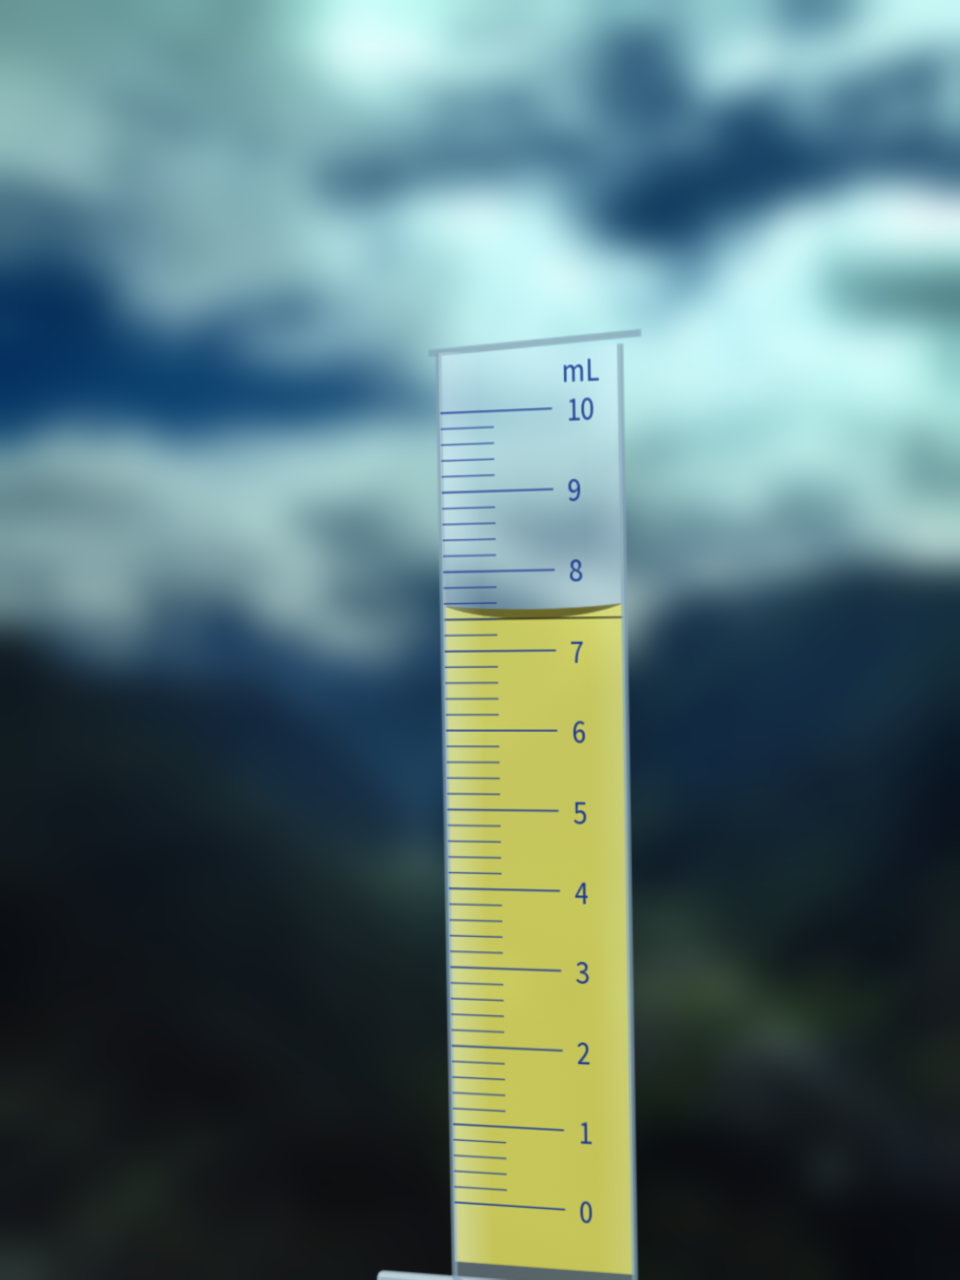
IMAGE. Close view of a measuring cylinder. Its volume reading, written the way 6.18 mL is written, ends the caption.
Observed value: 7.4 mL
